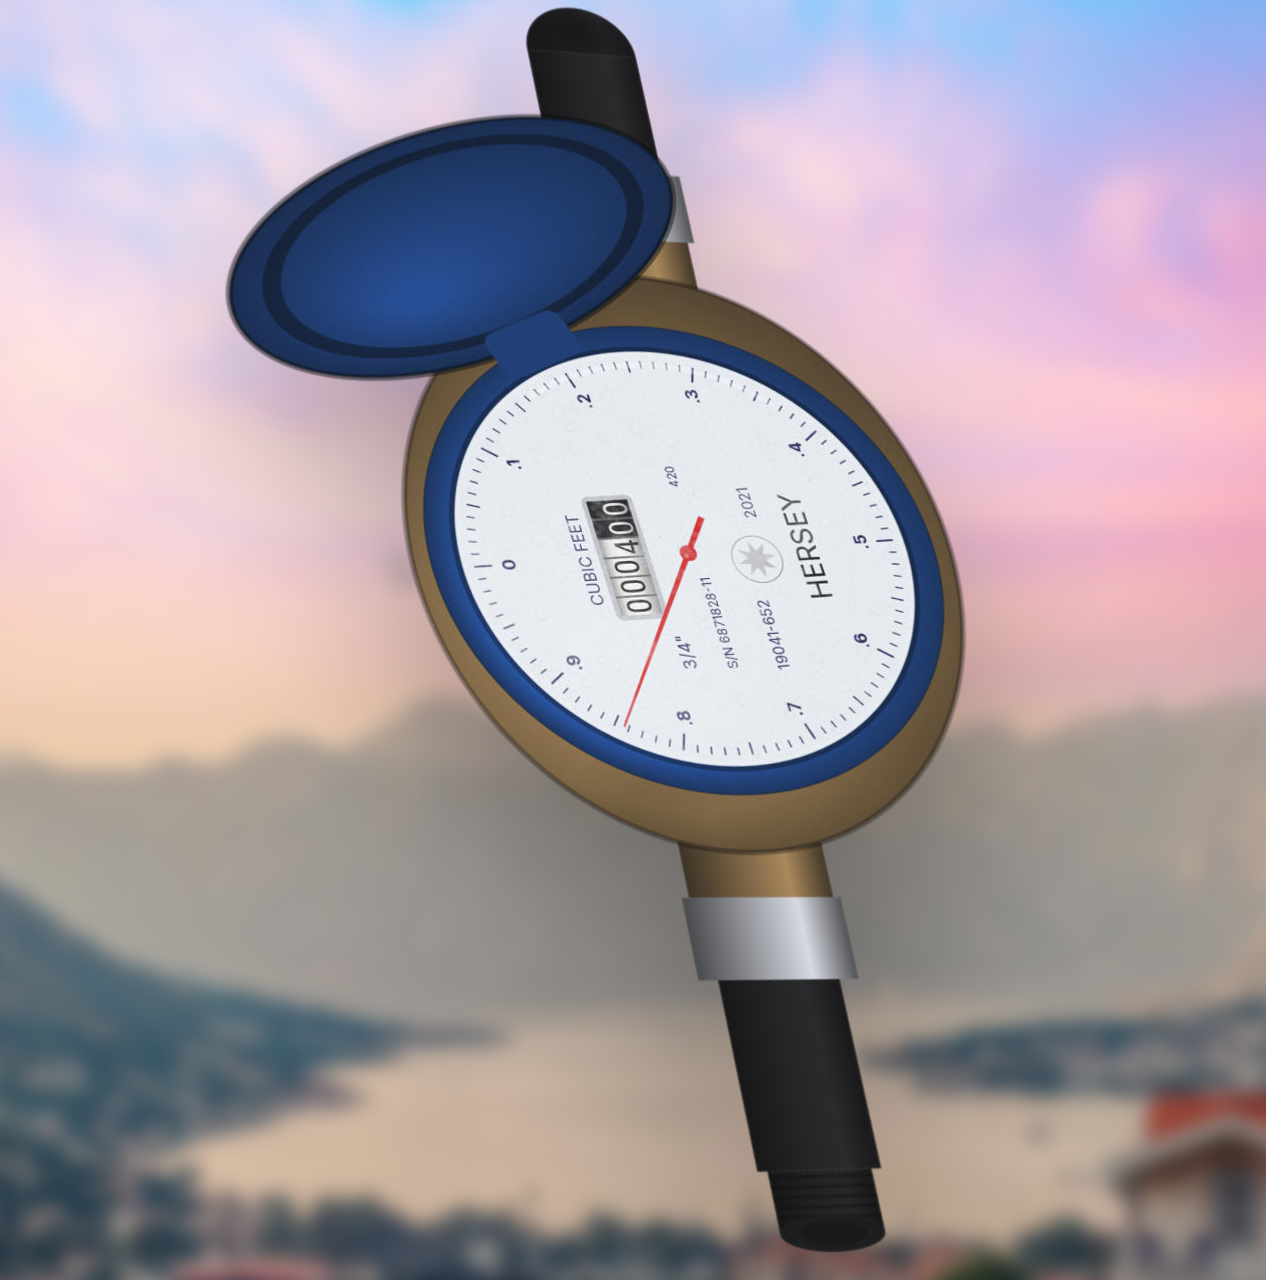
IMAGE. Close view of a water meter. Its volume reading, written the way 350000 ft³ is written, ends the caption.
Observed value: 399.84 ft³
